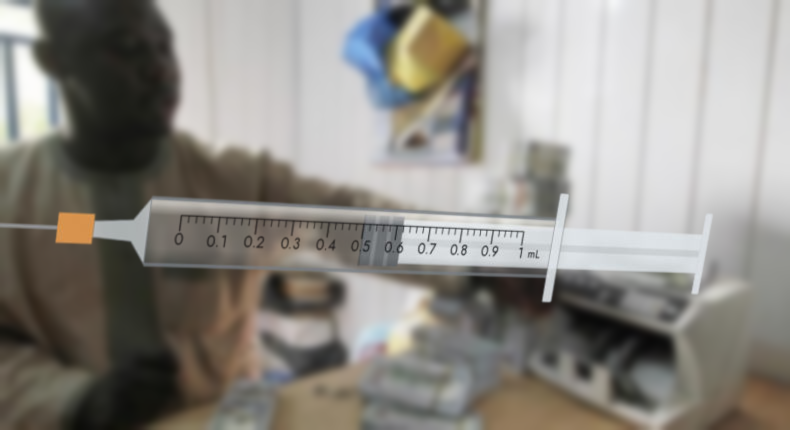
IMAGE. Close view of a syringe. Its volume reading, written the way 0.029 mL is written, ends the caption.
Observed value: 0.5 mL
